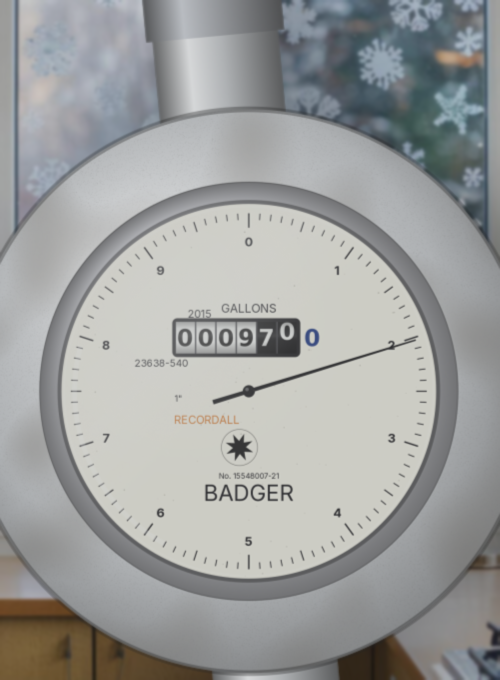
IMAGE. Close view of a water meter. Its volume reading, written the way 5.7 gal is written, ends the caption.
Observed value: 9702.0 gal
